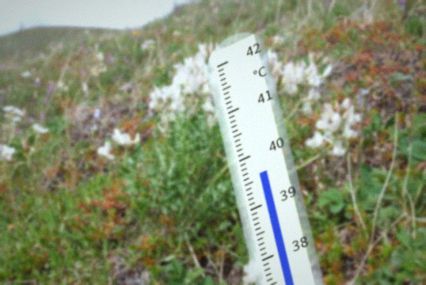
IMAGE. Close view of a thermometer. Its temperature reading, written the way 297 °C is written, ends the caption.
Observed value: 39.6 °C
